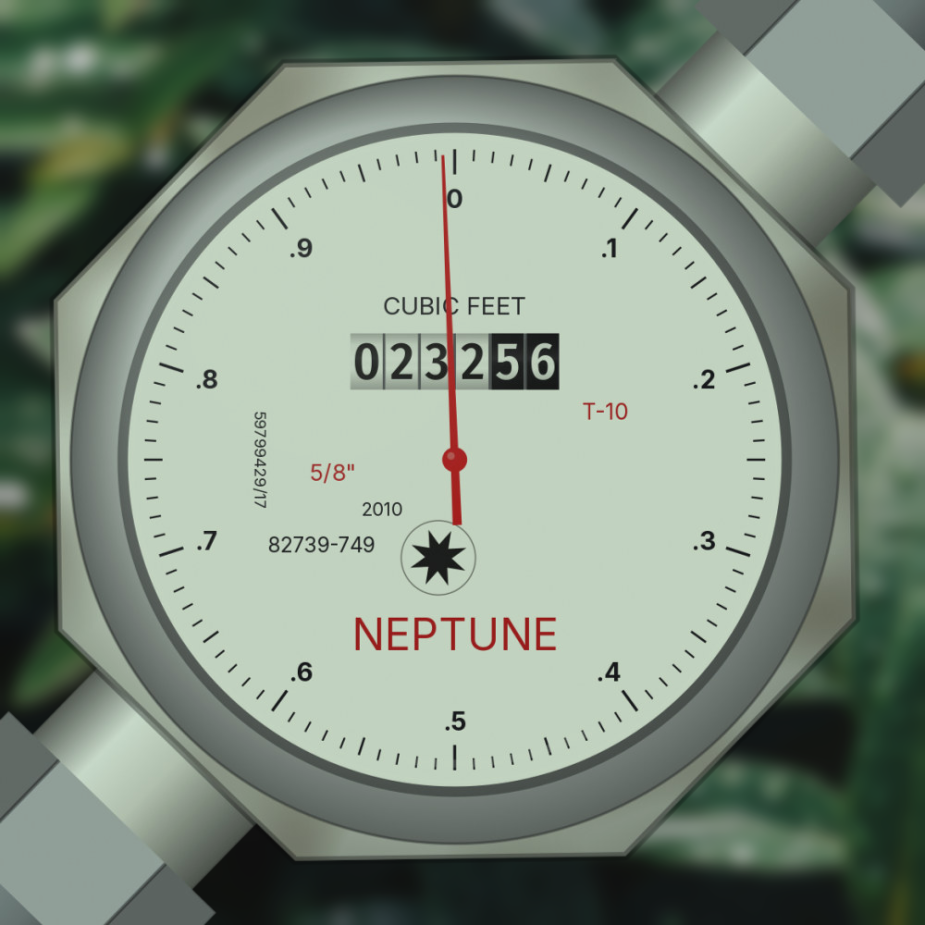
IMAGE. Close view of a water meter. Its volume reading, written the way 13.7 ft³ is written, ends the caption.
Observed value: 23255.99 ft³
